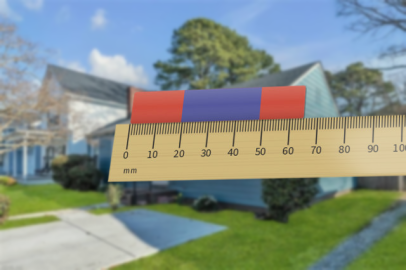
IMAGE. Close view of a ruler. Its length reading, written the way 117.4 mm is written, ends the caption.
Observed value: 65 mm
